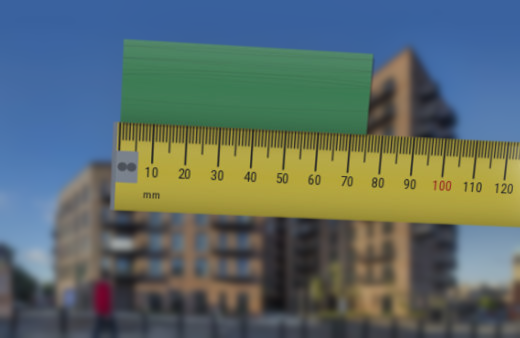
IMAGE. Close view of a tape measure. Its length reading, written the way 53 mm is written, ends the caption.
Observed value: 75 mm
